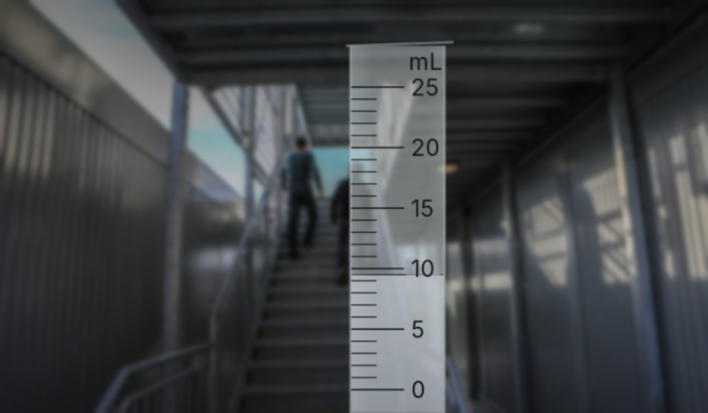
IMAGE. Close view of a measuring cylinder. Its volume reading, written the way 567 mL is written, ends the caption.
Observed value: 9.5 mL
